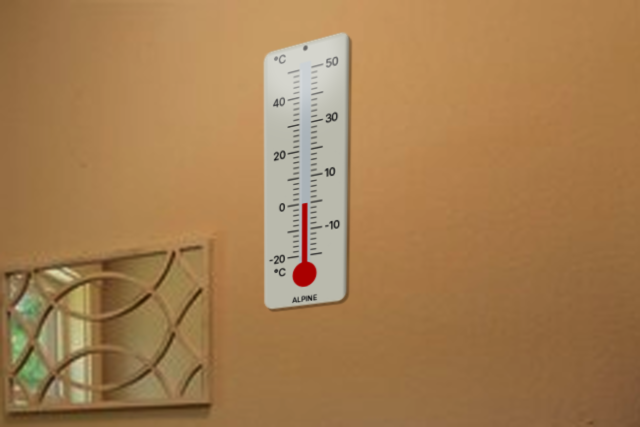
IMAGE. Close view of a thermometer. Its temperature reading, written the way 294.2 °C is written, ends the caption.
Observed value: 0 °C
